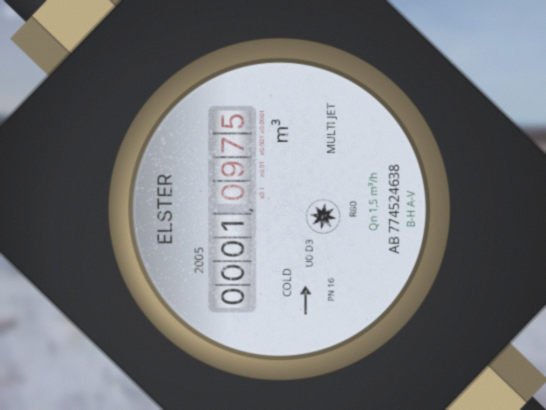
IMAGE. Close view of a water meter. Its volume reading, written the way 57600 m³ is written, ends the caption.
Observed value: 1.0975 m³
